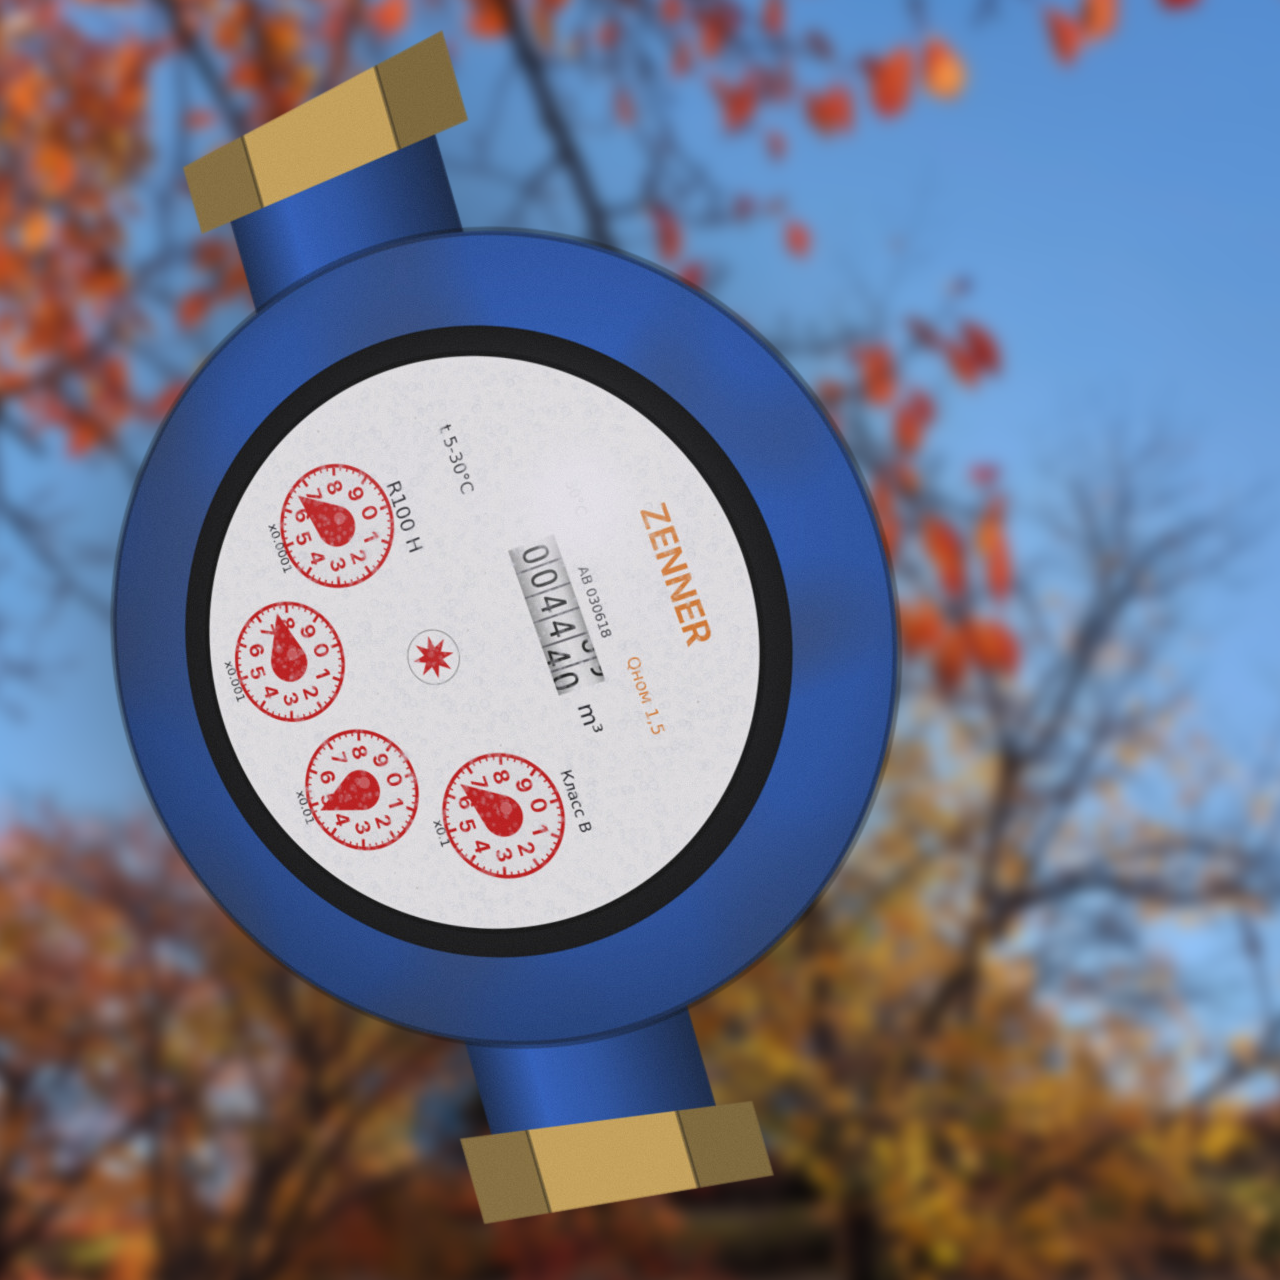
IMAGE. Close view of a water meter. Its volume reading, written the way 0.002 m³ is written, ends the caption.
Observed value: 4439.6476 m³
